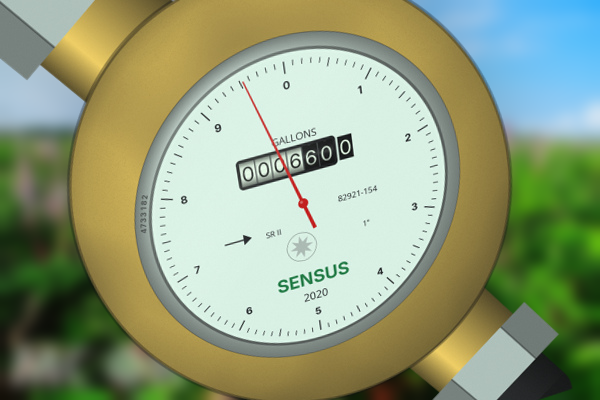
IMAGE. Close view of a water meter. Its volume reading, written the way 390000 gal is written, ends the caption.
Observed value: 6599.5 gal
